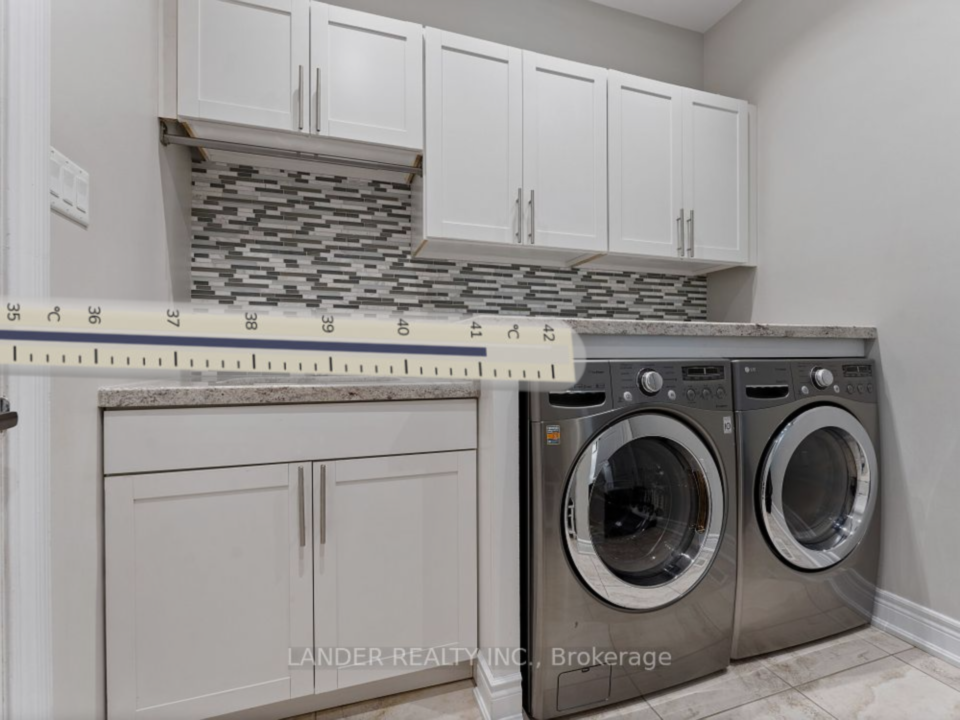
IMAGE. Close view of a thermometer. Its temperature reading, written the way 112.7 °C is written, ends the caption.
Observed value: 41.1 °C
